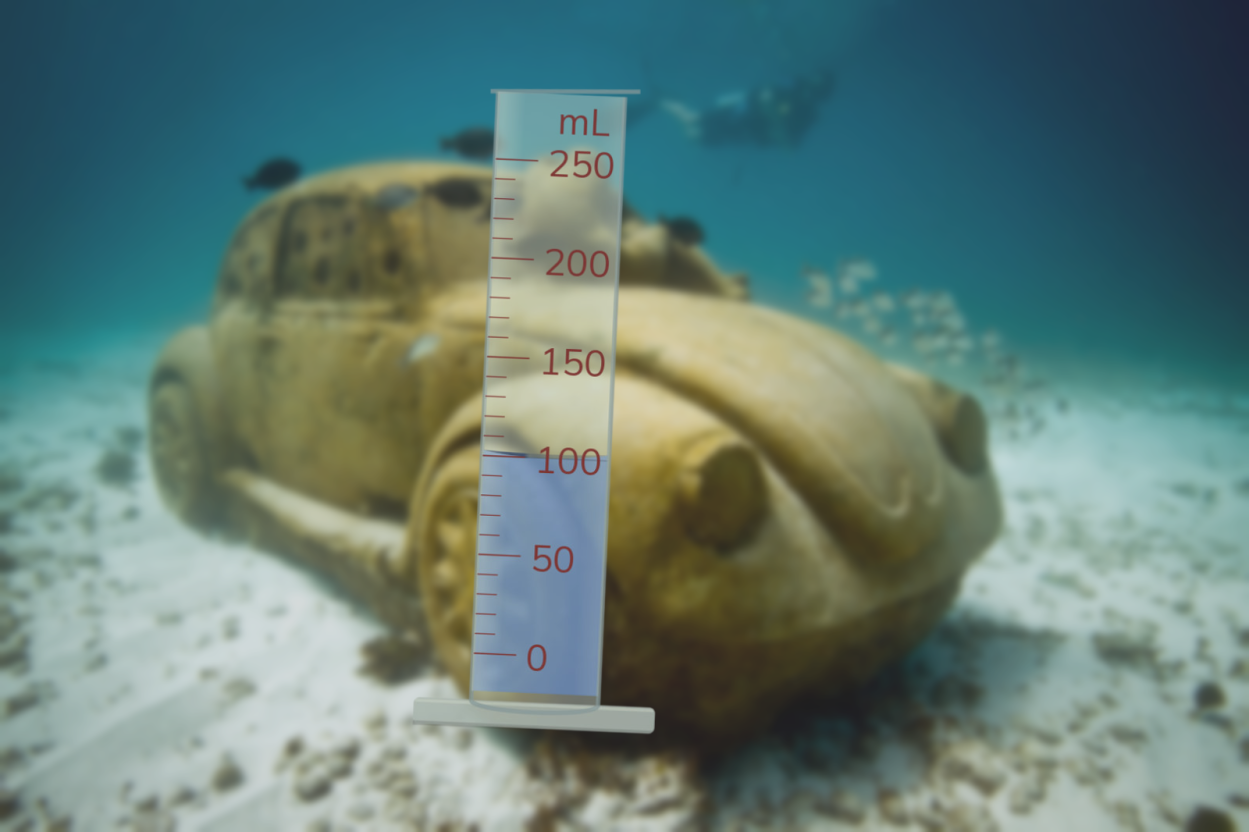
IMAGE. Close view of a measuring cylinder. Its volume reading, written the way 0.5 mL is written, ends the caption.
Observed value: 100 mL
